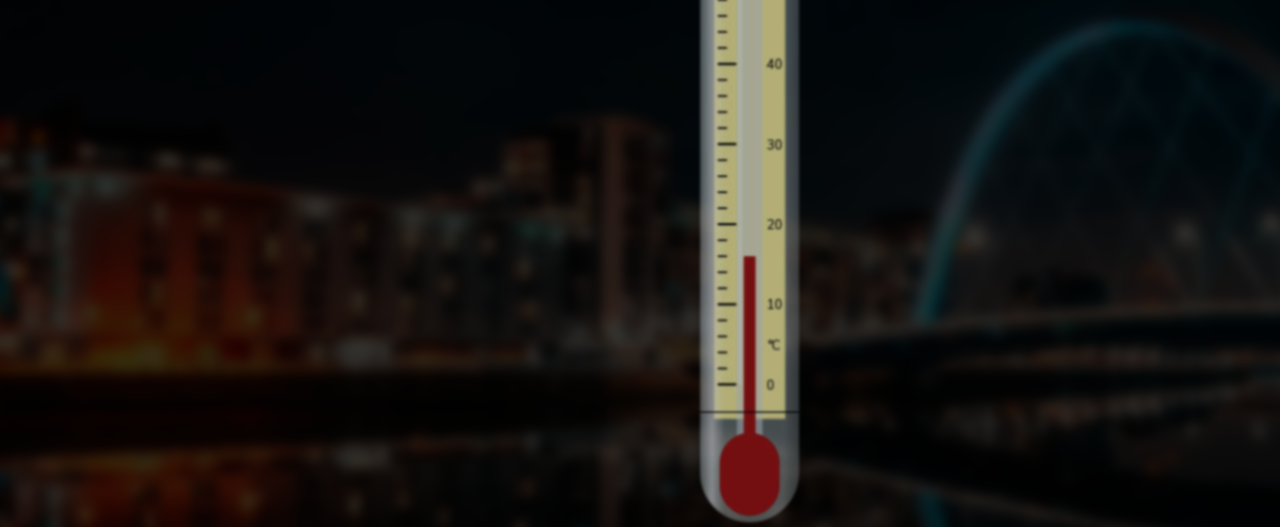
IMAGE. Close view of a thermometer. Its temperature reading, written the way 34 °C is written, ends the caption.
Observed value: 16 °C
